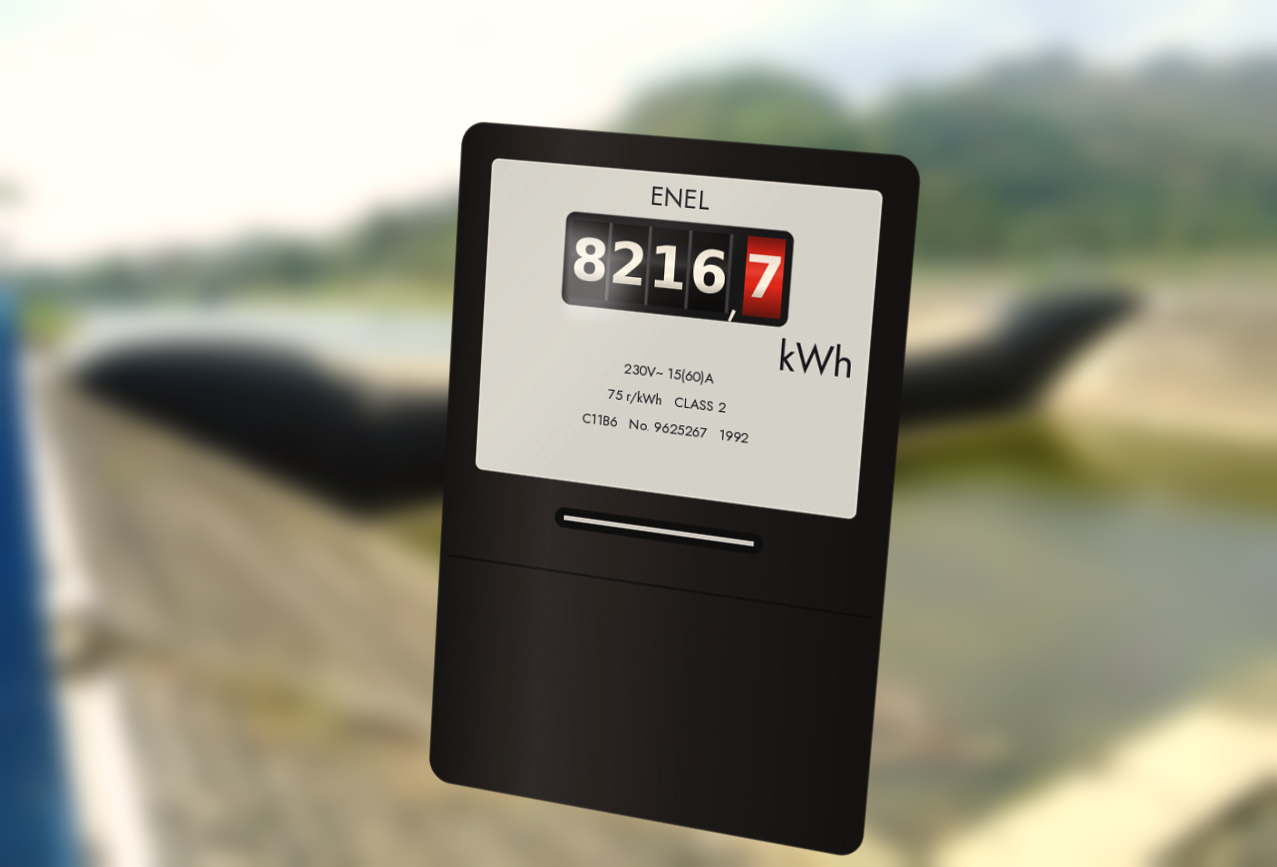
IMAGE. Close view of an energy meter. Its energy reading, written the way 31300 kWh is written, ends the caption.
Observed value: 8216.7 kWh
